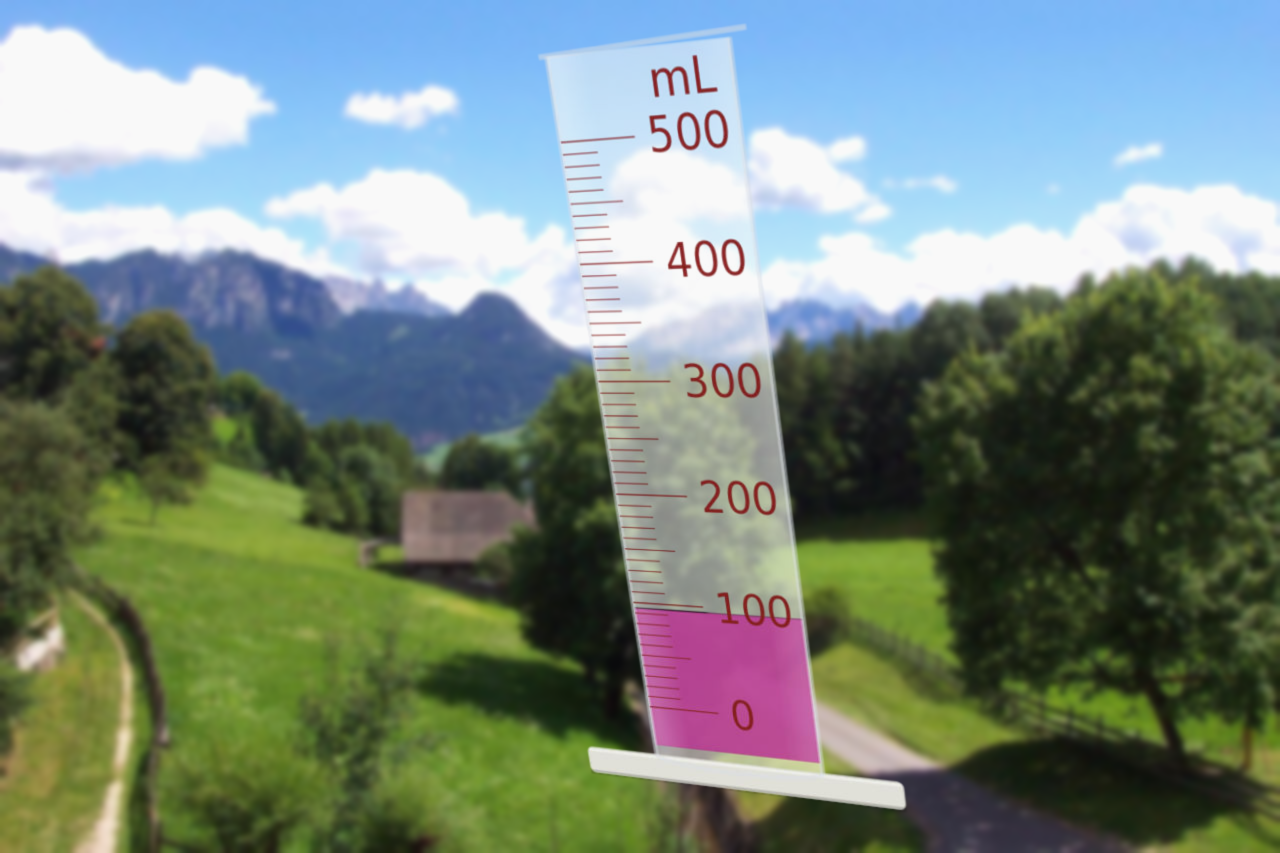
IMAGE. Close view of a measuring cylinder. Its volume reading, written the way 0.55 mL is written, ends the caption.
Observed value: 95 mL
